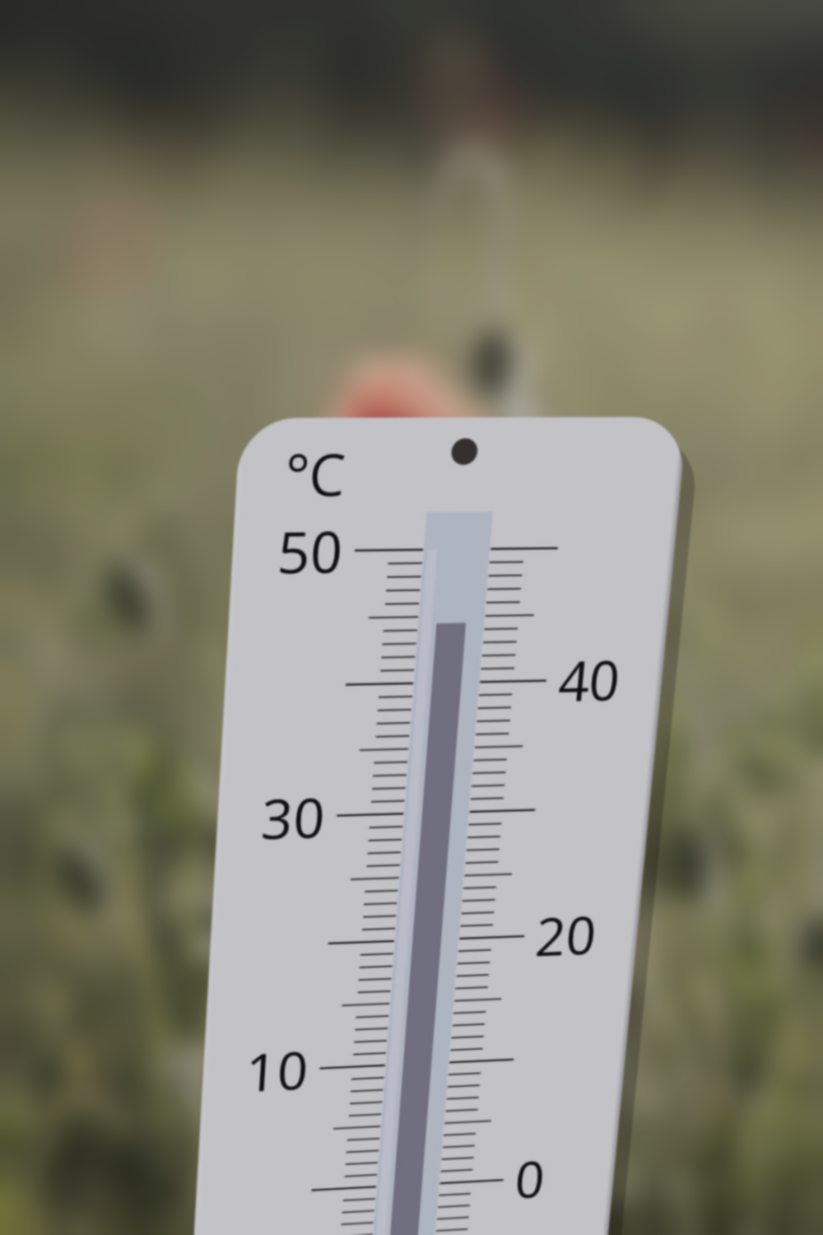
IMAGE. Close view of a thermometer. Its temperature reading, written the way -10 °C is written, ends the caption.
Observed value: 44.5 °C
